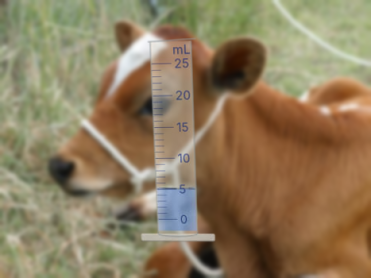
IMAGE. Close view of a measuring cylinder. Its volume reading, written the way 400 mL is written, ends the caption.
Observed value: 5 mL
